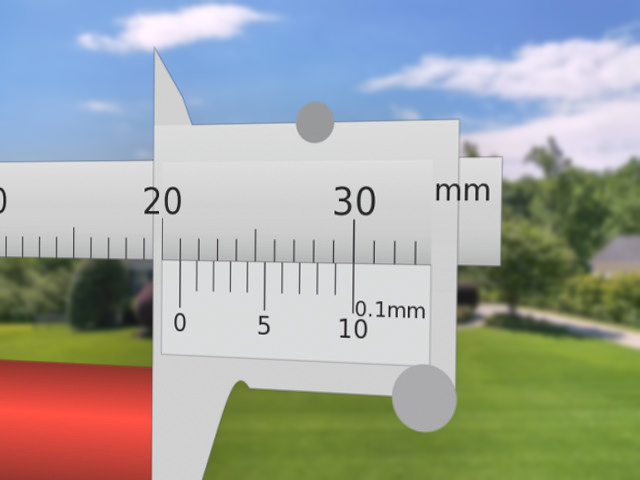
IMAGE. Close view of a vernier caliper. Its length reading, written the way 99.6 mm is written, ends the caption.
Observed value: 21.0 mm
